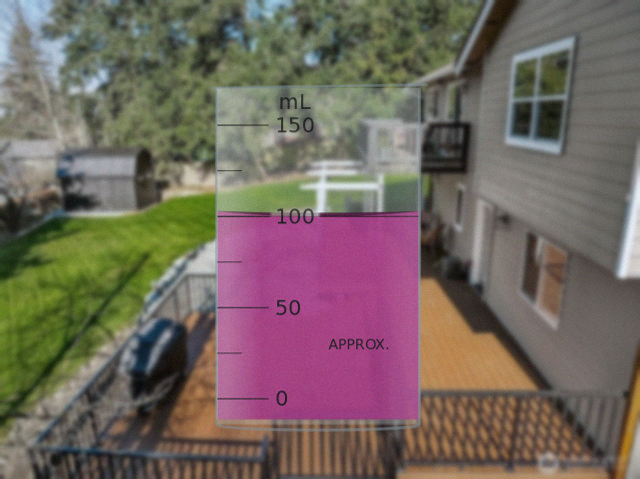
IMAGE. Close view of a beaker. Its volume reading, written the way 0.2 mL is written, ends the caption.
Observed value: 100 mL
